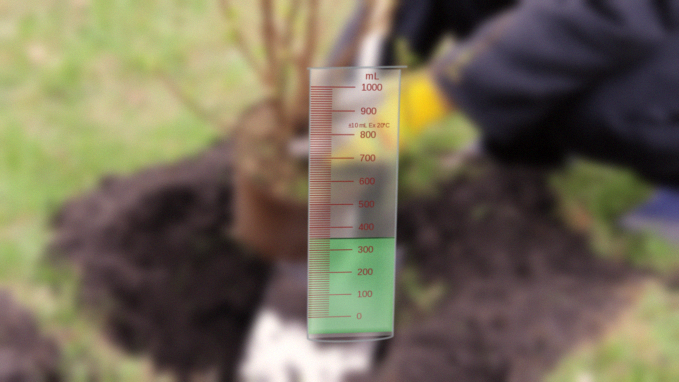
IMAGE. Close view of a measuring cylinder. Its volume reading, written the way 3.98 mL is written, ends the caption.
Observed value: 350 mL
